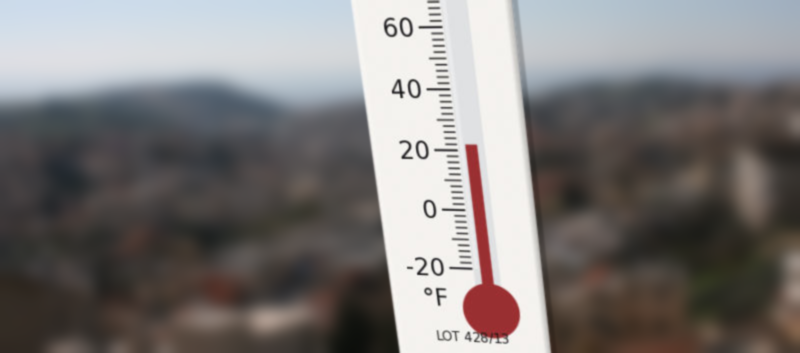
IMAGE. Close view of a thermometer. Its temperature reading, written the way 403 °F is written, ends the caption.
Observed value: 22 °F
